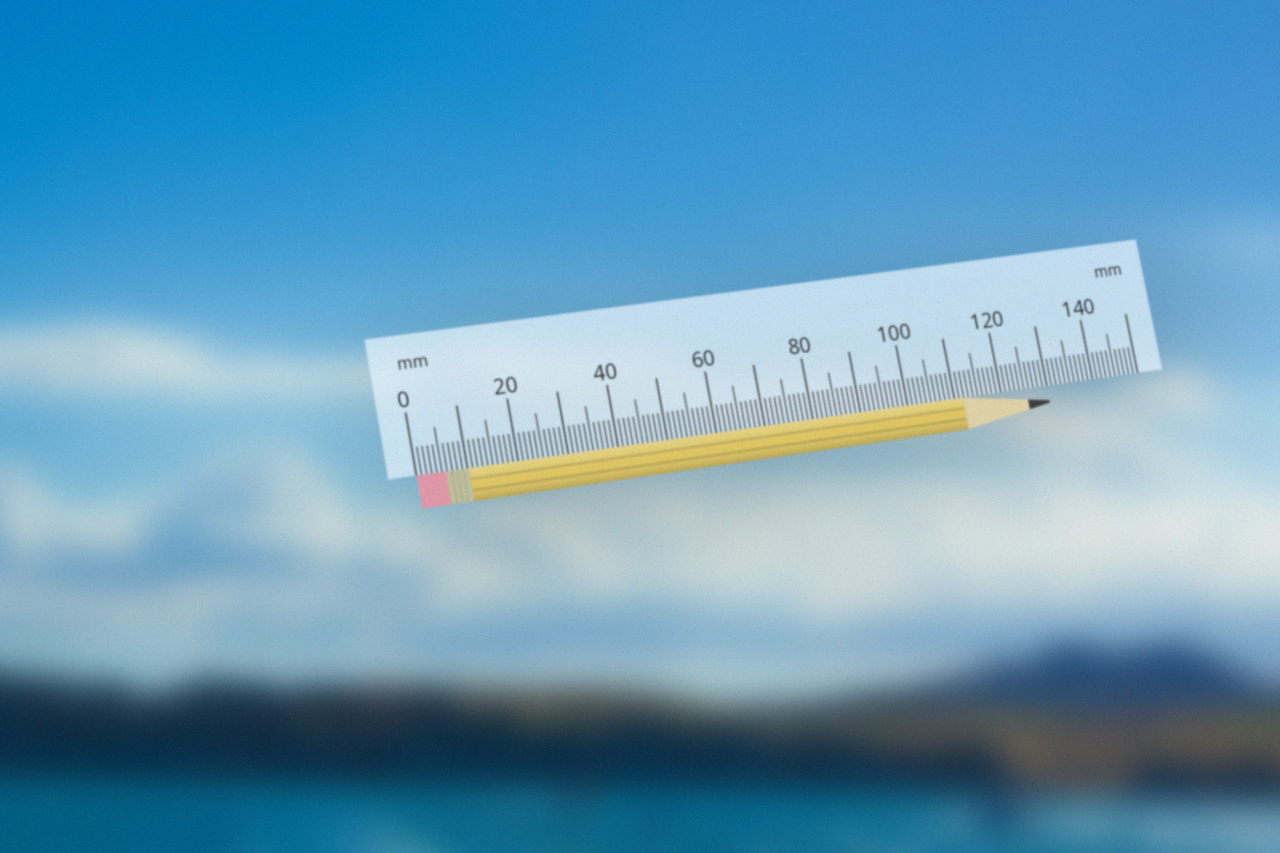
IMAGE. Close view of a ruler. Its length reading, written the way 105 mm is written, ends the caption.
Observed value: 130 mm
